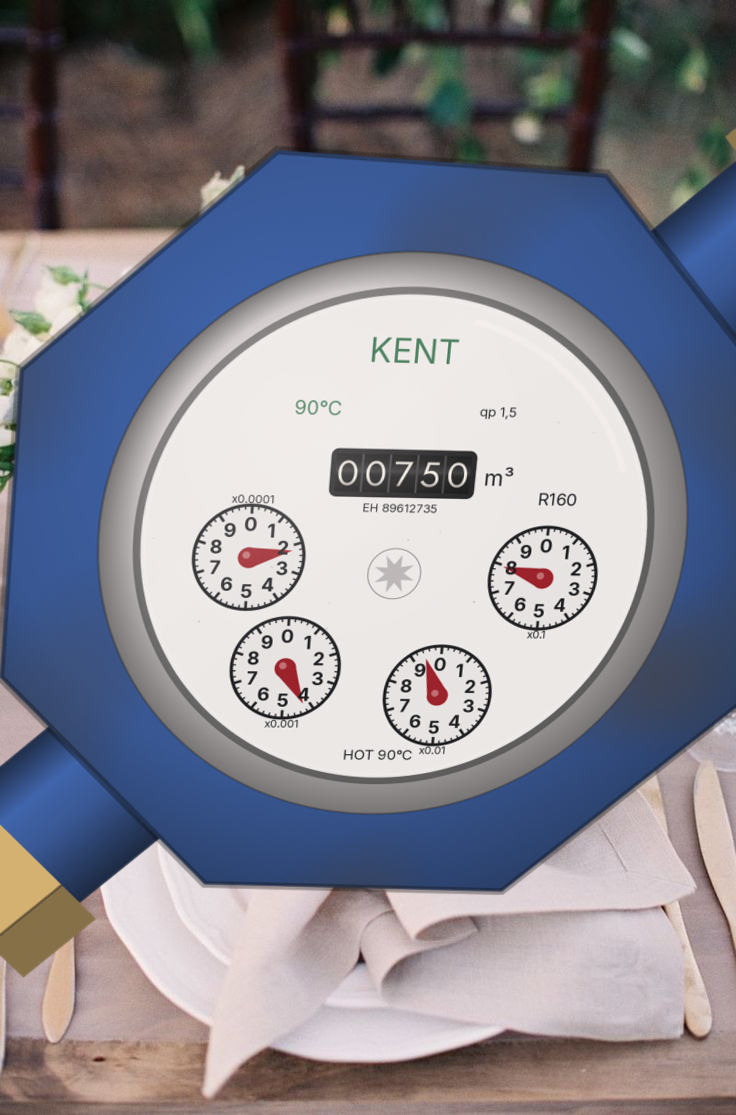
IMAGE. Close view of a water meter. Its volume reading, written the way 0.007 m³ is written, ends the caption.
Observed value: 750.7942 m³
